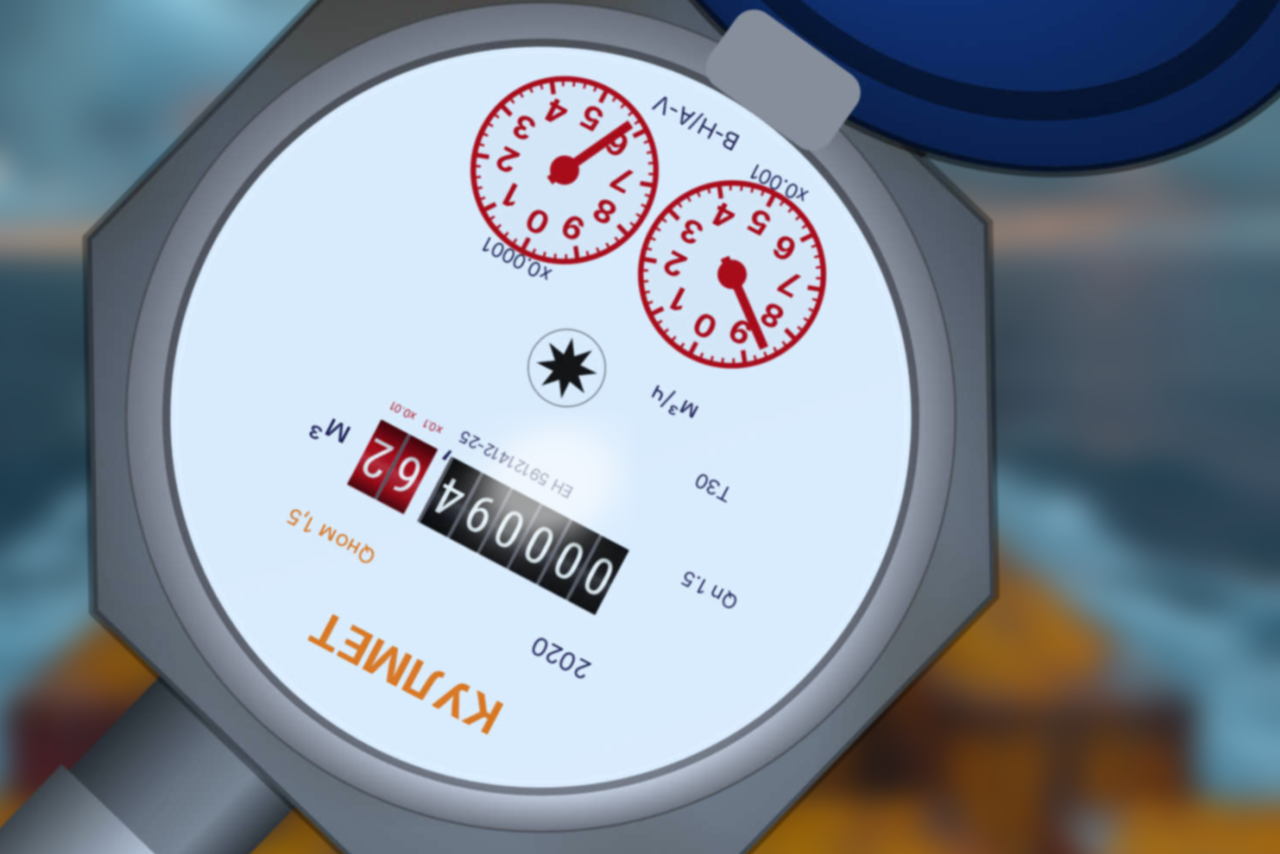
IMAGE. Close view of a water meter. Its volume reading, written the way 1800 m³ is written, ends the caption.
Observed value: 94.6285 m³
